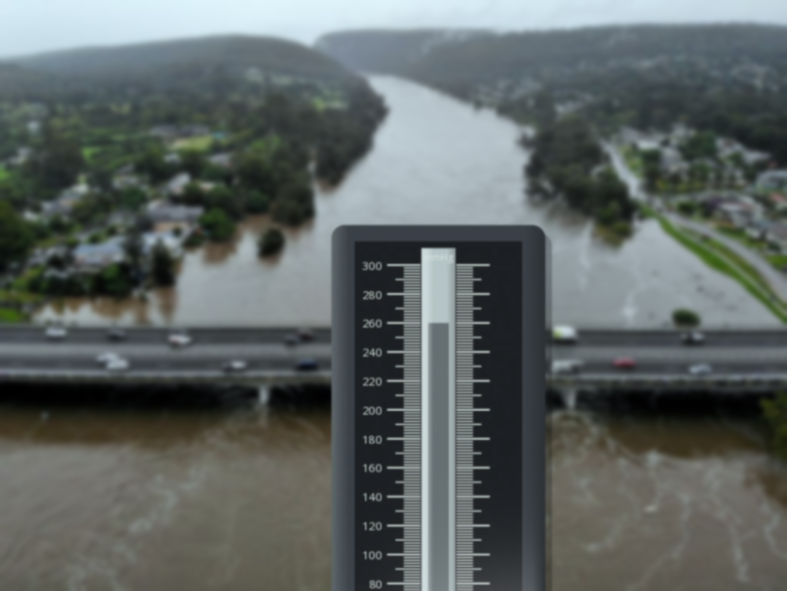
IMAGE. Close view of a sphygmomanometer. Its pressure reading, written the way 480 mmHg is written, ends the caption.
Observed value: 260 mmHg
